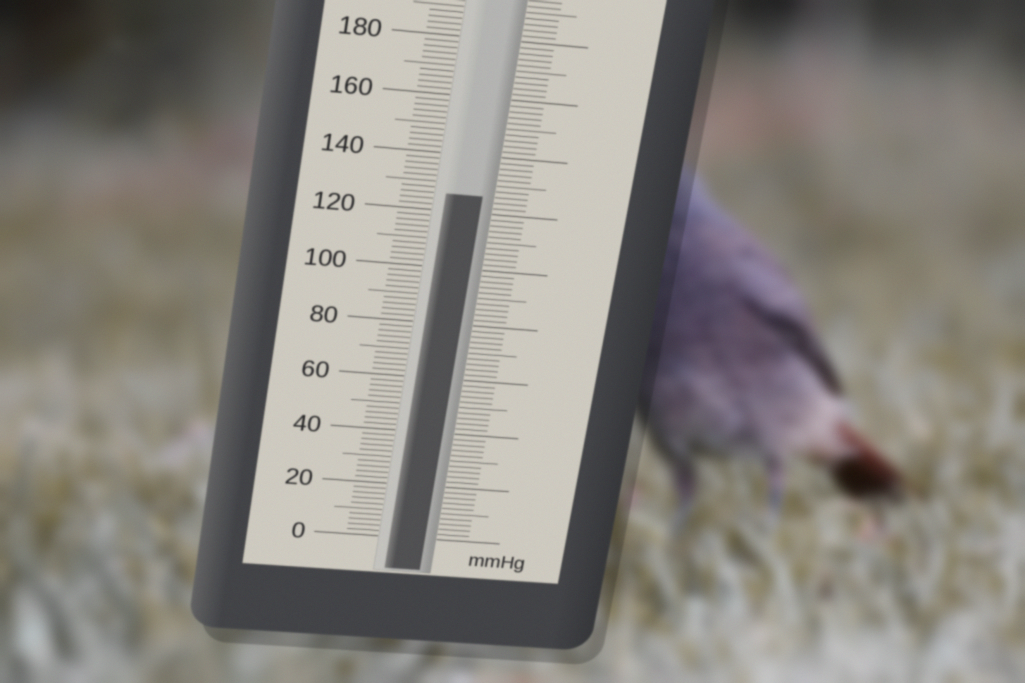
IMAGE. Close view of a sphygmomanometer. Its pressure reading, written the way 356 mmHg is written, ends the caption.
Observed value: 126 mmHg
